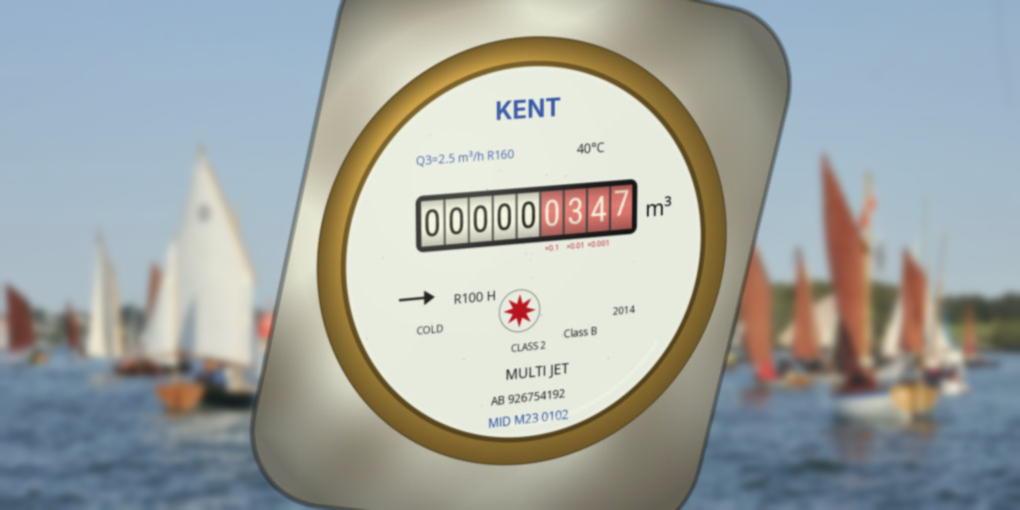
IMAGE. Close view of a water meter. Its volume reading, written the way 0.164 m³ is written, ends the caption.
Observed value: 0.0347 m³
